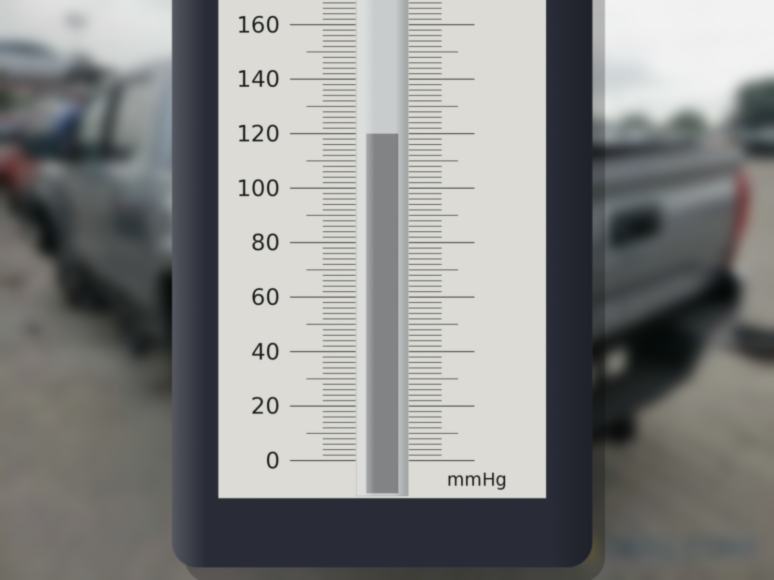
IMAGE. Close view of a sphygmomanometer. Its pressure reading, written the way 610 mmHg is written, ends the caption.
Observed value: 120 mmHg
